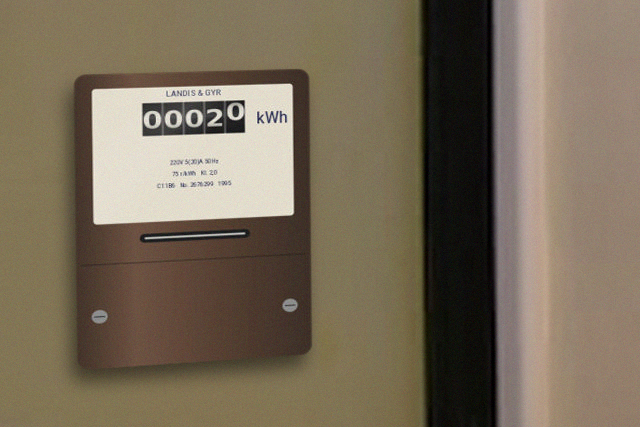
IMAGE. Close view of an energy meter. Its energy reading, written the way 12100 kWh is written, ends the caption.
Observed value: 20 kWh
